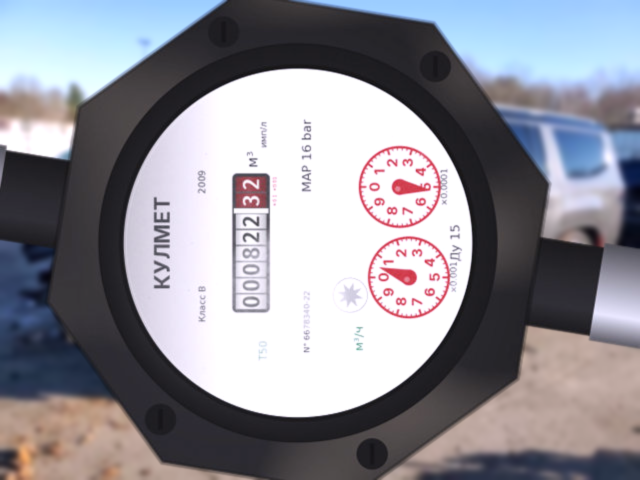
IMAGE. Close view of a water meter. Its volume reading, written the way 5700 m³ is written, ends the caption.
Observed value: 822.3205 m³
